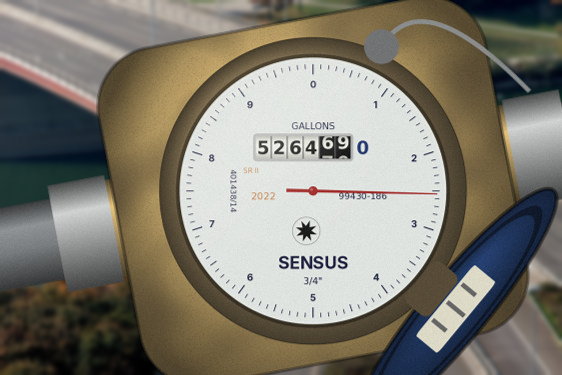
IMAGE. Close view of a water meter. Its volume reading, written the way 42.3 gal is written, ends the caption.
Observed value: 5264692.5 gal
